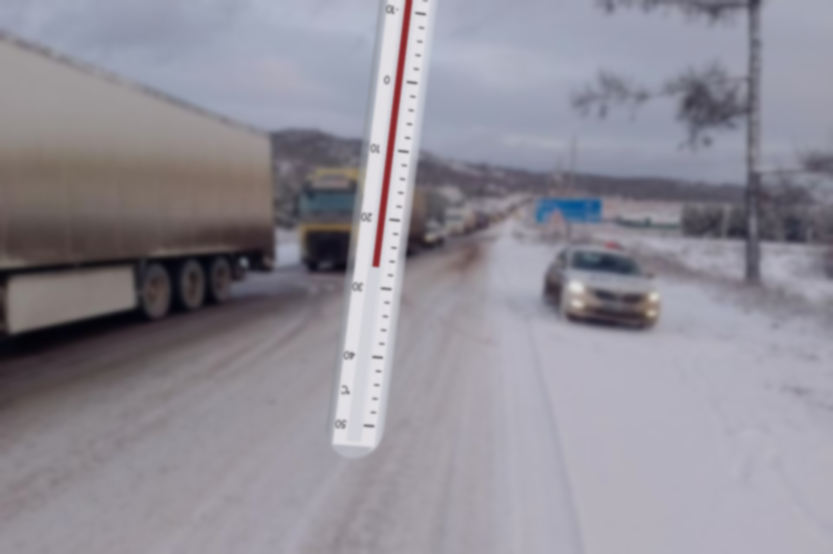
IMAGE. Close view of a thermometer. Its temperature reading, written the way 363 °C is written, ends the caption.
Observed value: 27 °C
